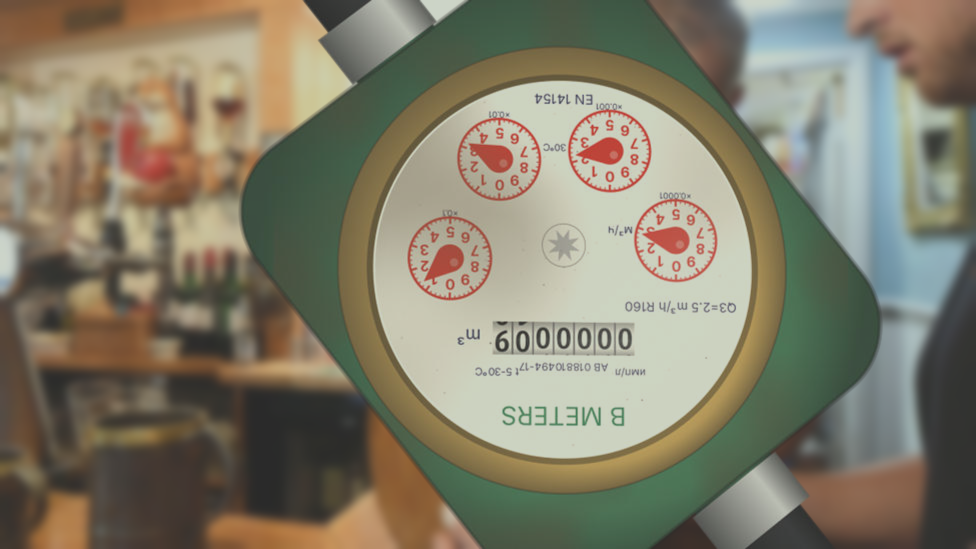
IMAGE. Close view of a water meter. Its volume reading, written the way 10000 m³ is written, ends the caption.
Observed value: 9.1322 m³
